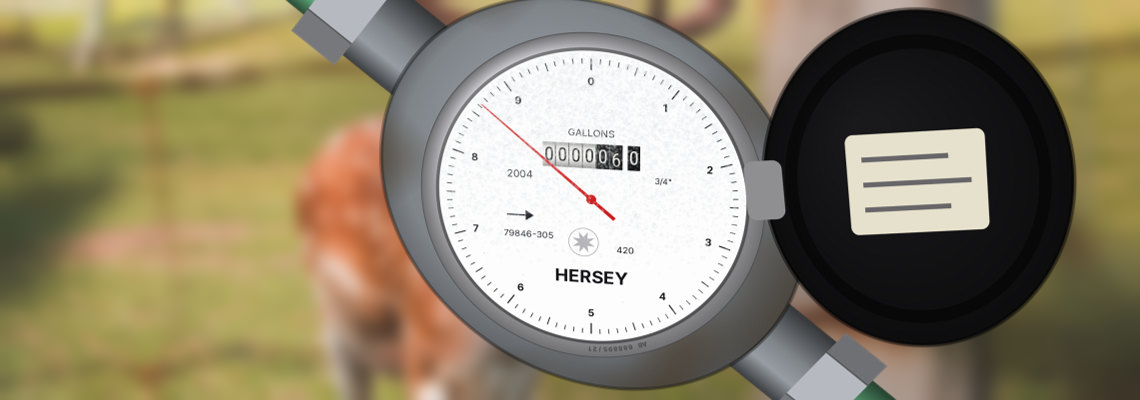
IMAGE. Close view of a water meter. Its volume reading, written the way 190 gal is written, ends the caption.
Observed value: 58.6 gal
